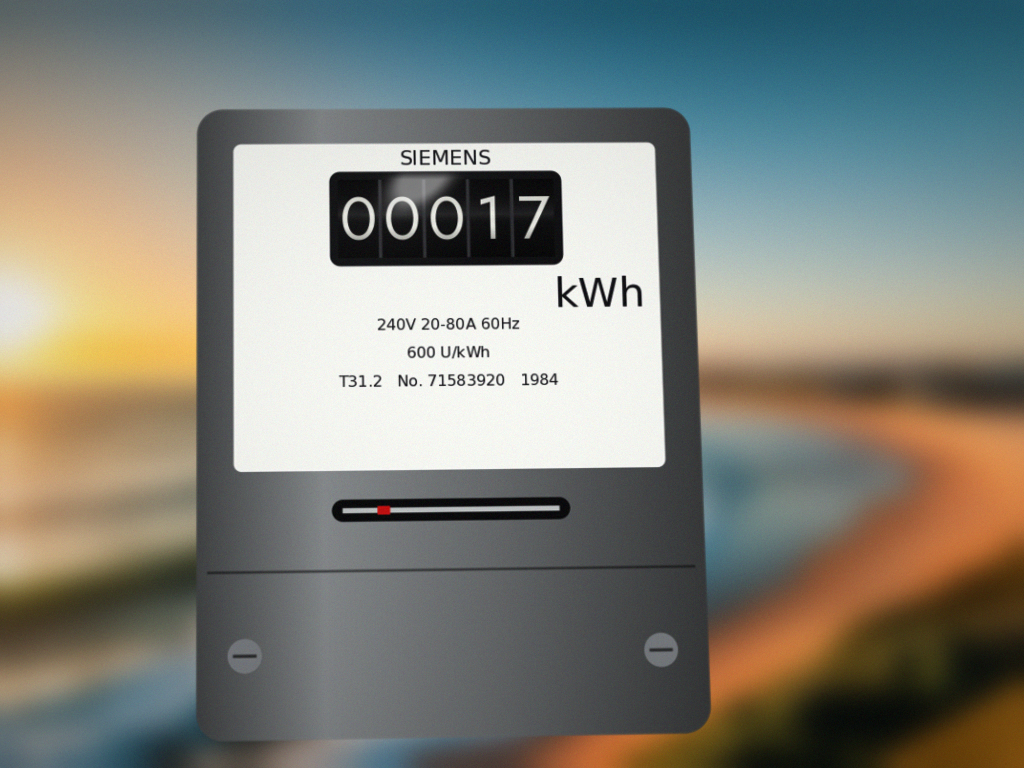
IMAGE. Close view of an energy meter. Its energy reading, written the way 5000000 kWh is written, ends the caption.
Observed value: 17 kWh
